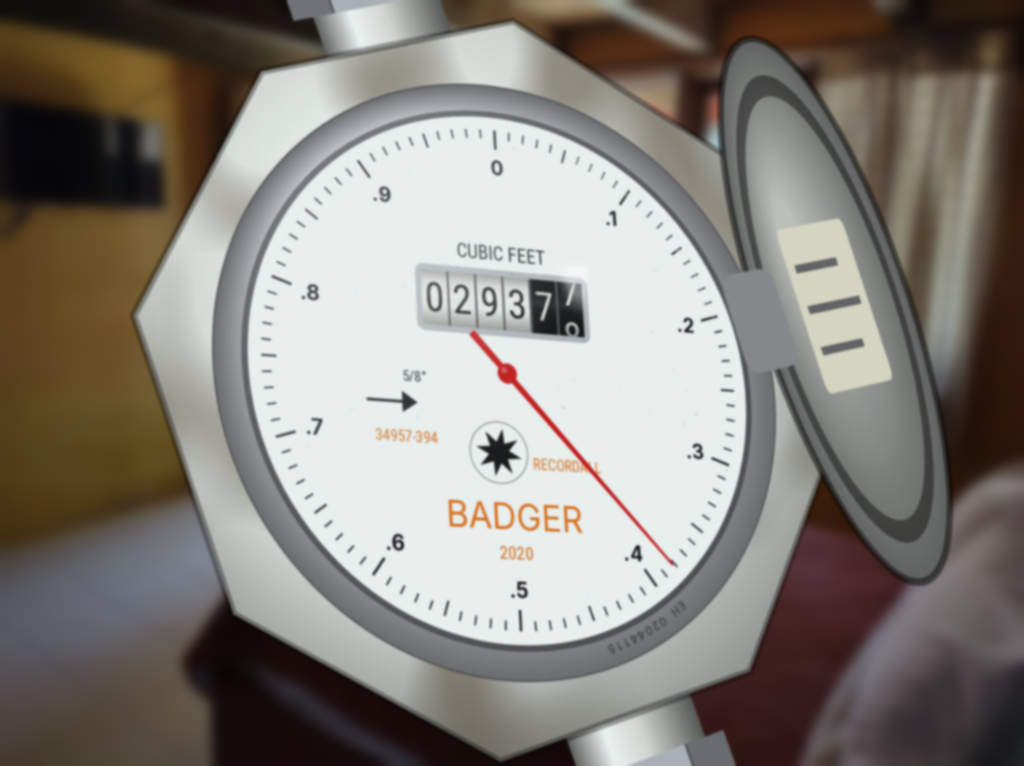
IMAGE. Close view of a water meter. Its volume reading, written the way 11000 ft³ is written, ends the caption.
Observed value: 29377.38 ft³
